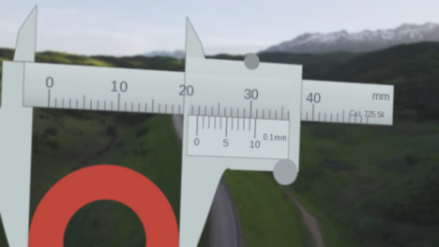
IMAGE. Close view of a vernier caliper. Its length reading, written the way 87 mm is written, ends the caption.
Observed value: 21.8 mm
